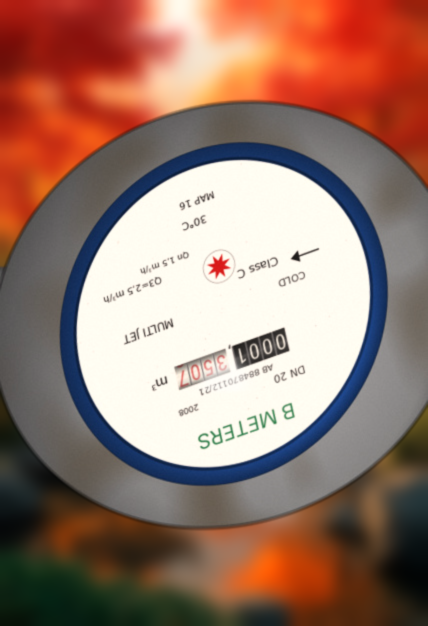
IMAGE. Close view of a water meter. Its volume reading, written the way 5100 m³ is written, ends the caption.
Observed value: 1.3507 m³
